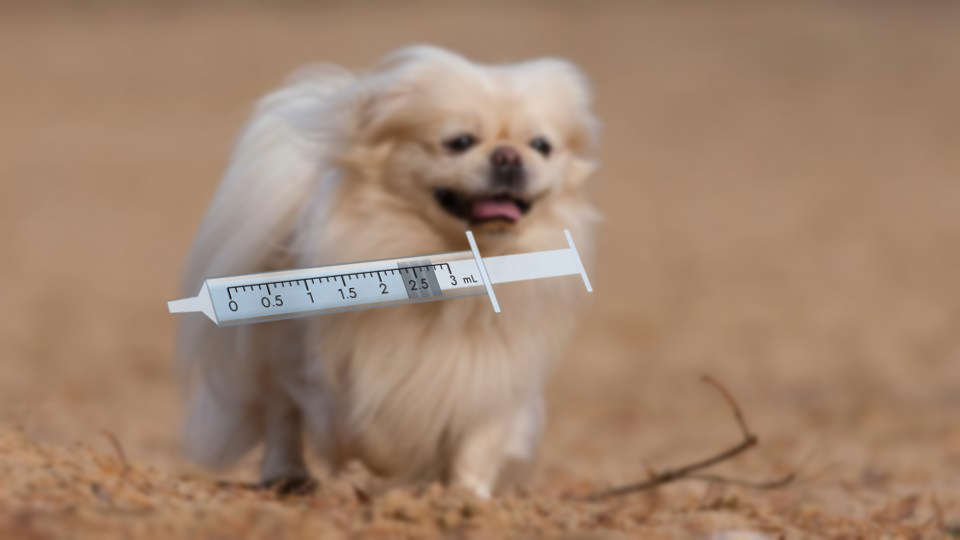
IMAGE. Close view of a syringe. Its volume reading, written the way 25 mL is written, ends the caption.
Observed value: 2.3 mL
